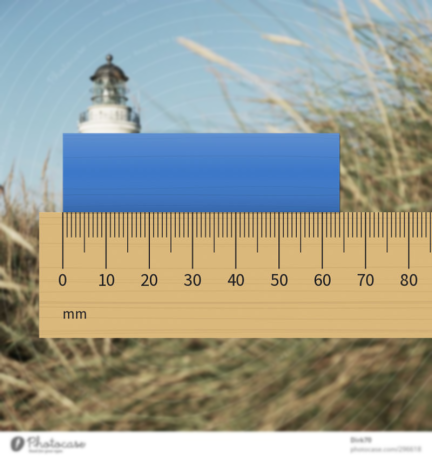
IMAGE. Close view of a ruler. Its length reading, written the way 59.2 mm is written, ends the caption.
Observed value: 64 mm
